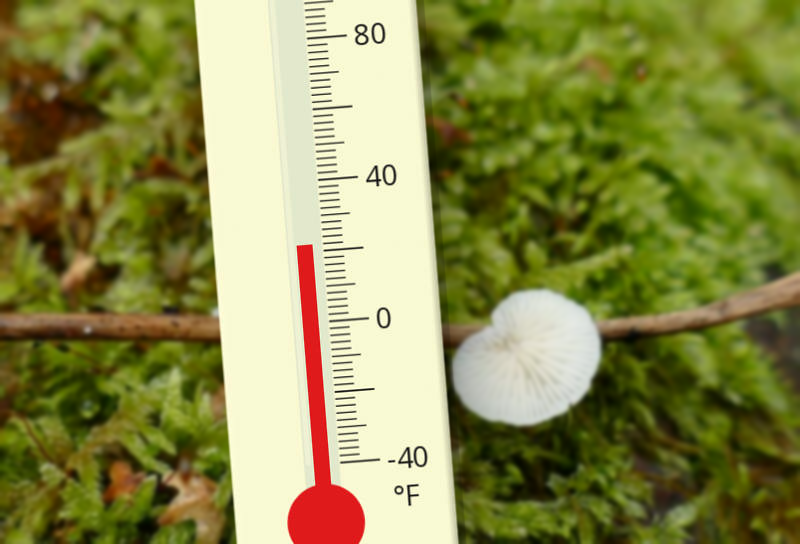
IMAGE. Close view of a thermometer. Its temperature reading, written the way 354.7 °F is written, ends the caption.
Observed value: 22 °F
